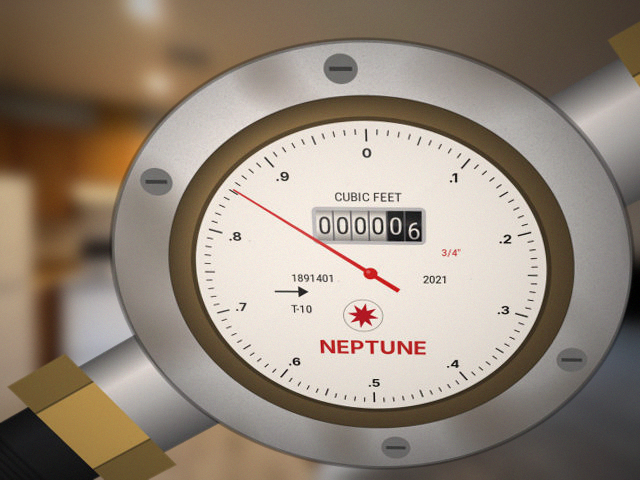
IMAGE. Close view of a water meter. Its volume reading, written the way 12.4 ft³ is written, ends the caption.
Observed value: 5.85 ft³
